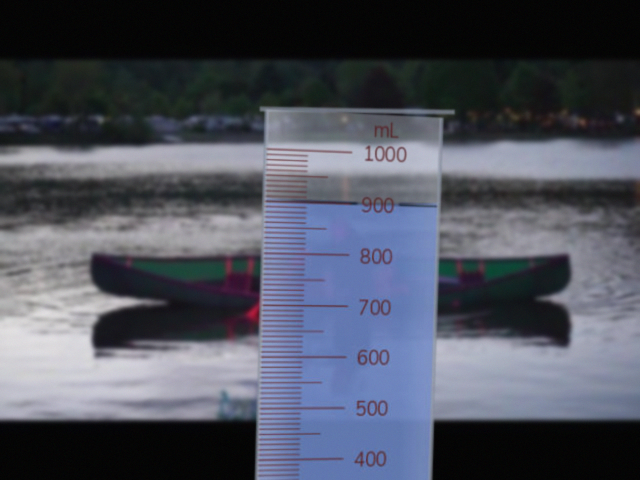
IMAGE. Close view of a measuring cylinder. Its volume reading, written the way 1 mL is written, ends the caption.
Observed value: 900 mL
